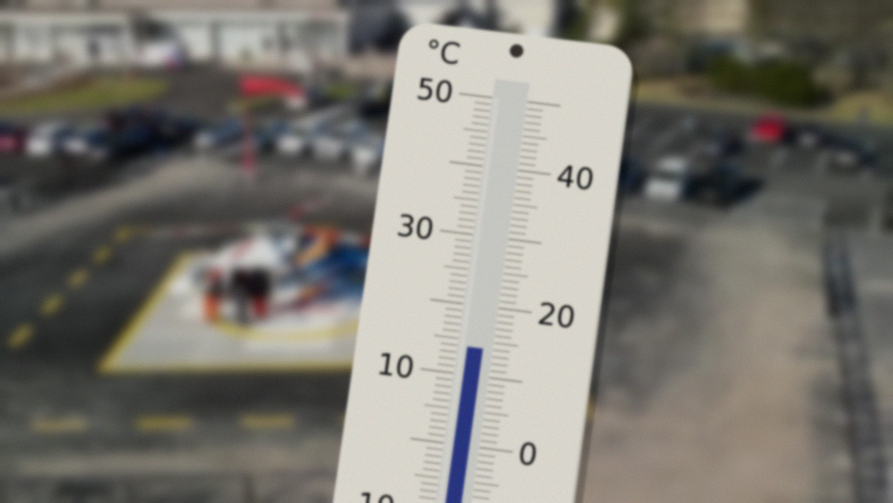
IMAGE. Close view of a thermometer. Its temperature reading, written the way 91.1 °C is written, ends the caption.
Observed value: 14 °C
